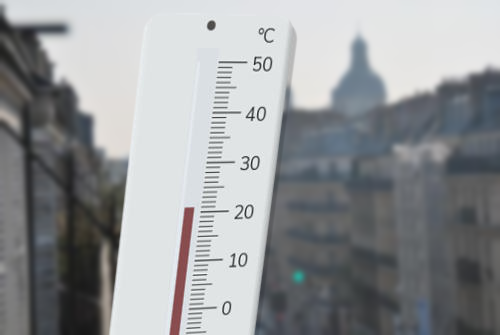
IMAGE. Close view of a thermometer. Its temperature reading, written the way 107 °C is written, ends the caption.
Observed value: 21 °C
